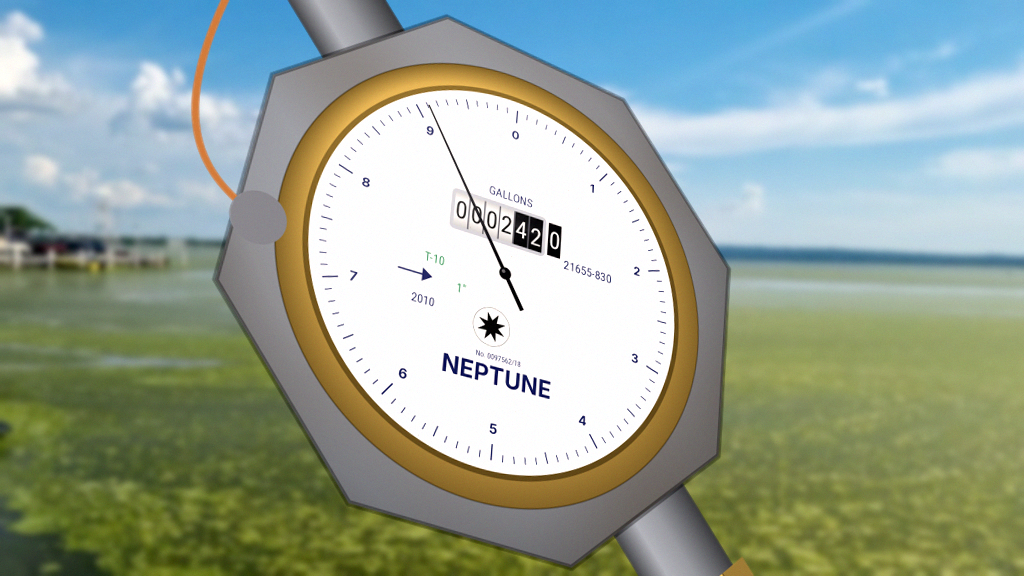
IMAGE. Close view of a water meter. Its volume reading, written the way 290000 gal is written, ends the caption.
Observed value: 2419.1 gal
